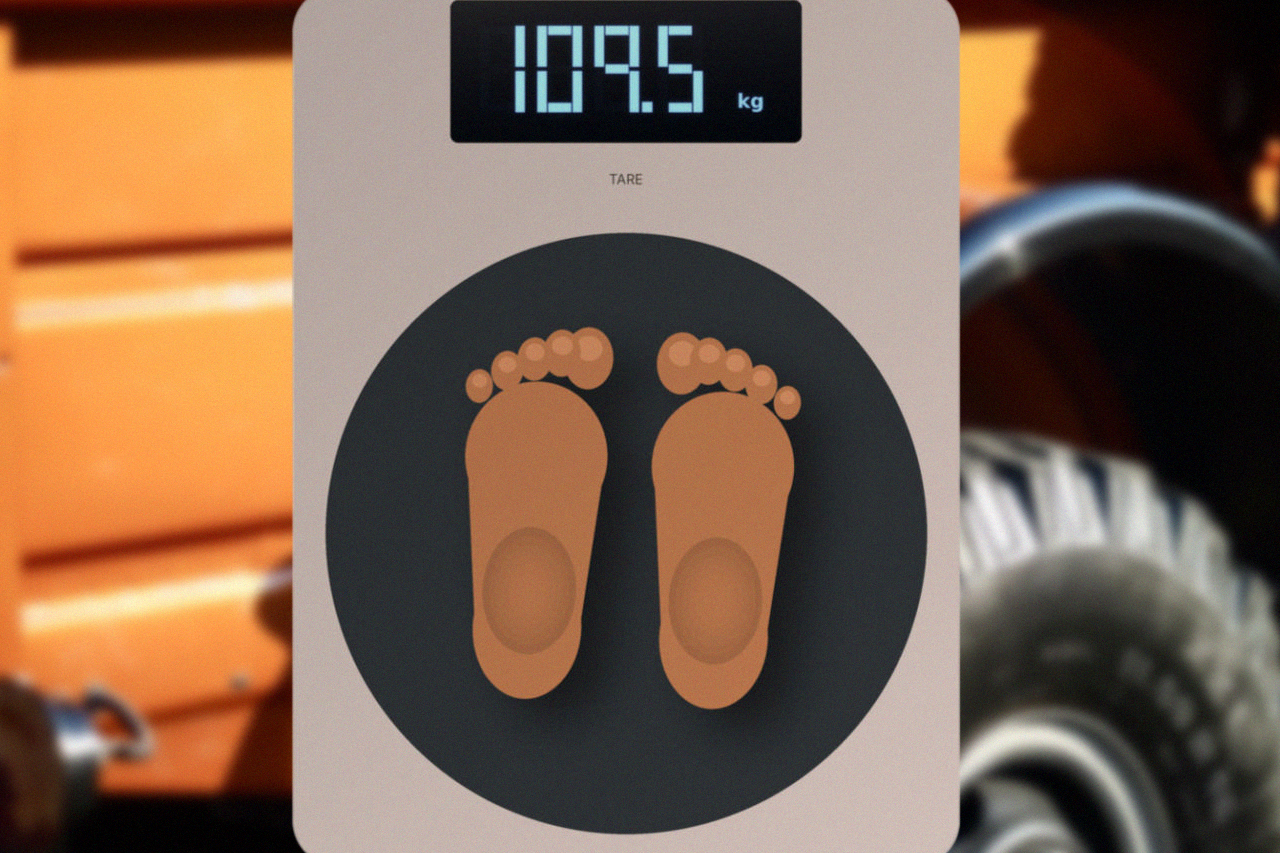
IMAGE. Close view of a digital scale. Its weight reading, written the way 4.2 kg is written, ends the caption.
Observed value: 109.5 kg
